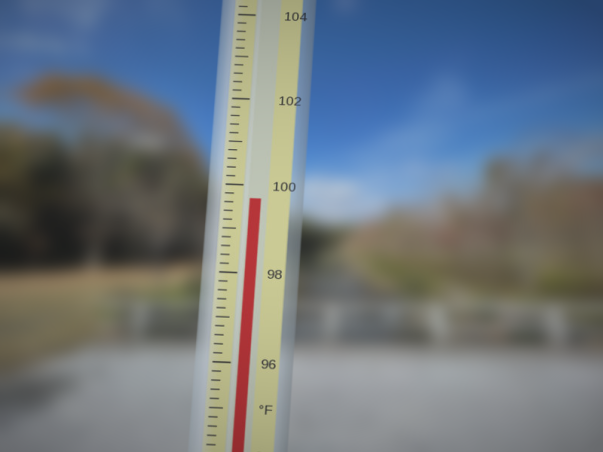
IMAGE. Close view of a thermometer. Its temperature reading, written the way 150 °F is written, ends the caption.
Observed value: 99.7 °F
